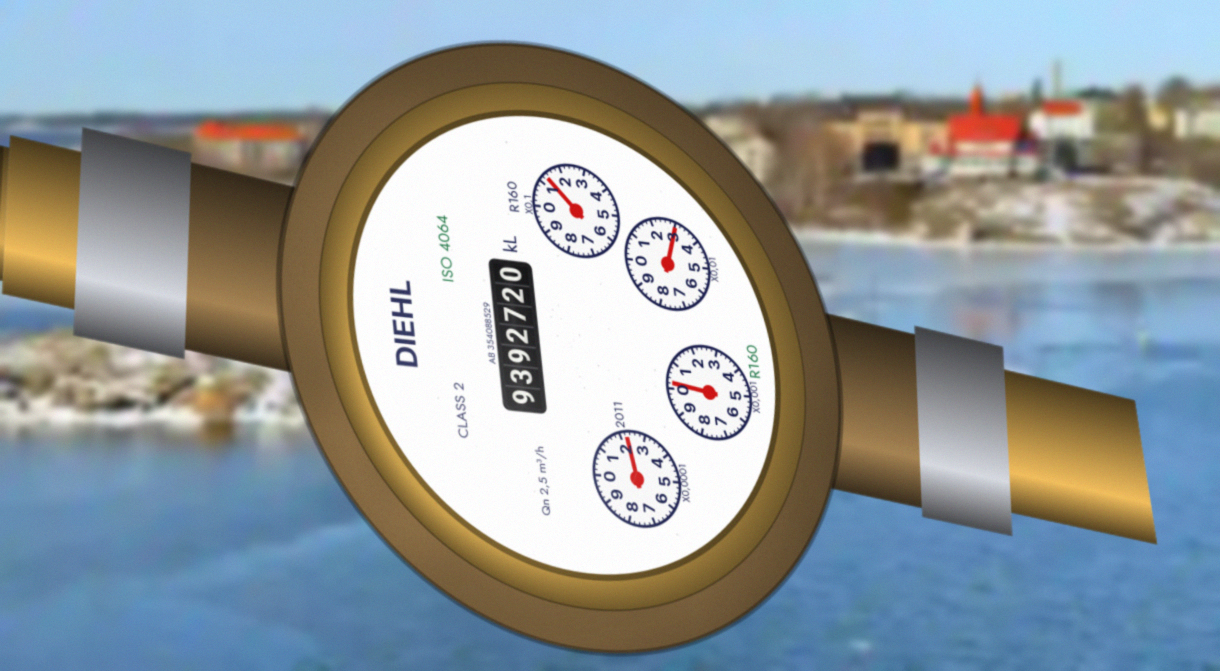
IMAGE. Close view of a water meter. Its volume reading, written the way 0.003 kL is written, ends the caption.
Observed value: 9392720.1302 kL
